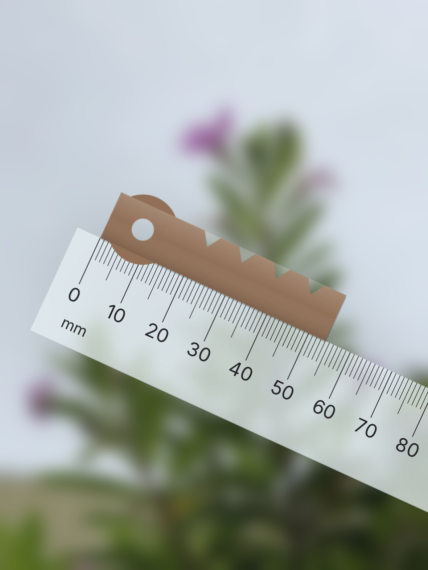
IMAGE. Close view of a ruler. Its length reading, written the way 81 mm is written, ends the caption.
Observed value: 54 mm
